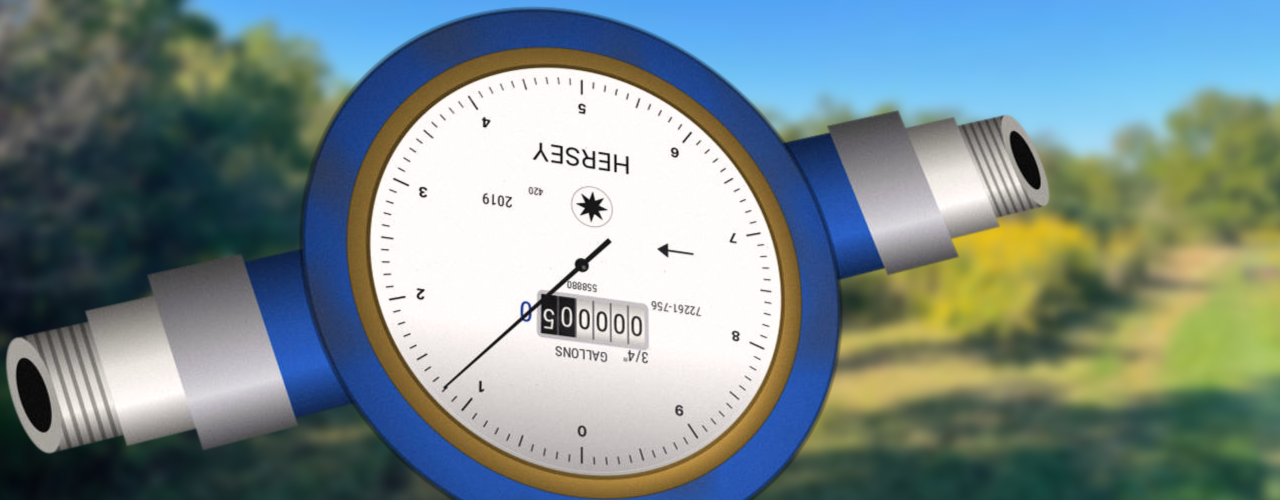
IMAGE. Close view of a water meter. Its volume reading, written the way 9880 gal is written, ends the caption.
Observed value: 51.2 gal
